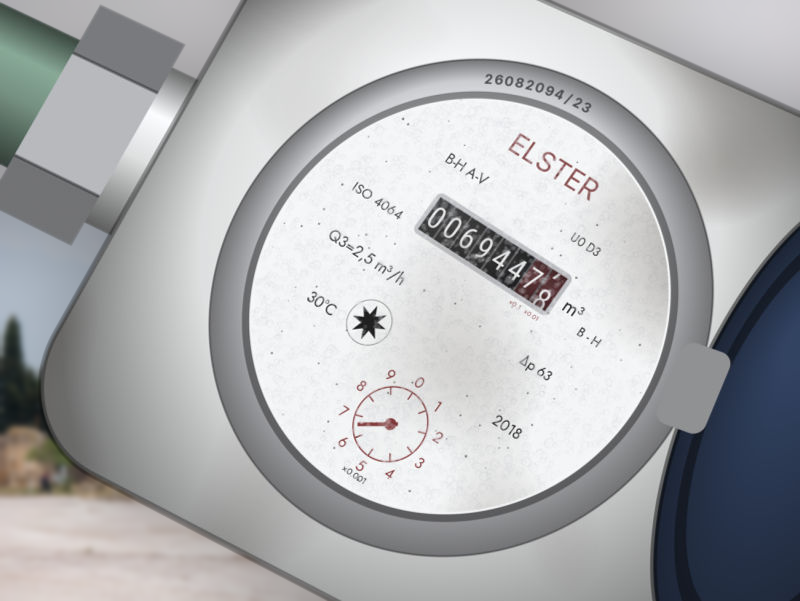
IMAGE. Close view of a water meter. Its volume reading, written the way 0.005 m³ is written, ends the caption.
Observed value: 6944.776 m³
